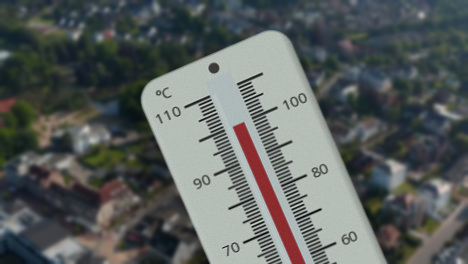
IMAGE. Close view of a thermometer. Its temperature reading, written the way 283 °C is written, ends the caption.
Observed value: 100 °C
